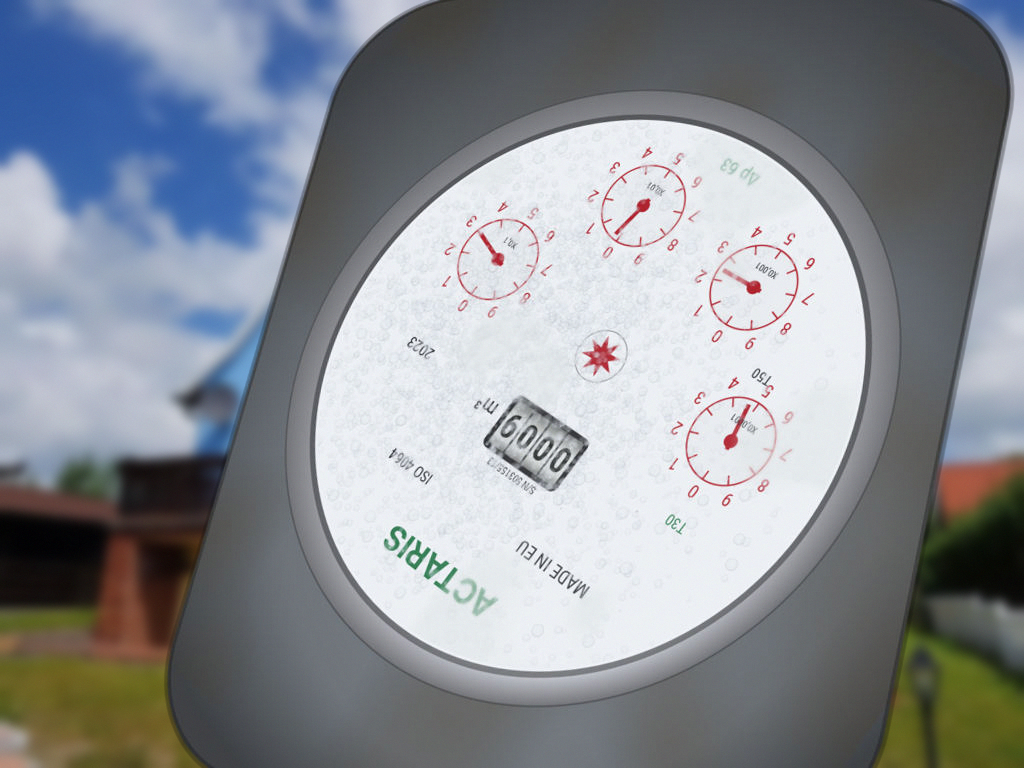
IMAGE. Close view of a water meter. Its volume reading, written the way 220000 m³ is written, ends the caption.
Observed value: 9.3024 m³
